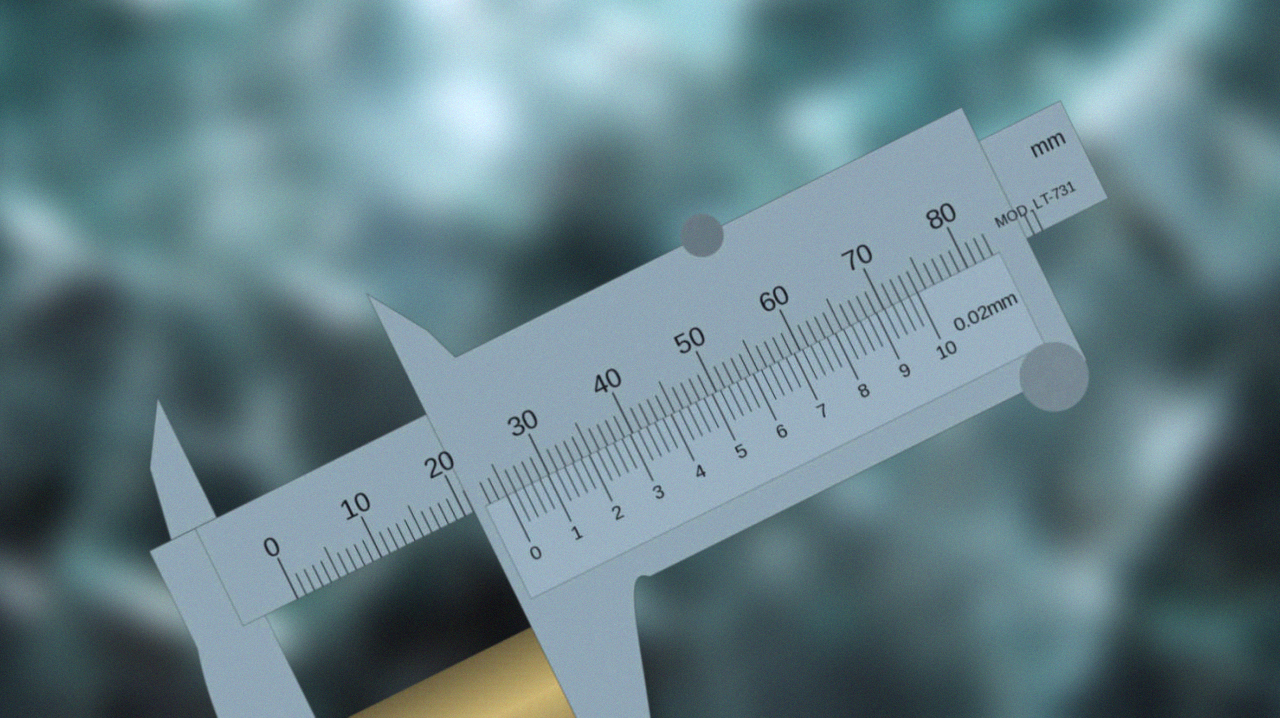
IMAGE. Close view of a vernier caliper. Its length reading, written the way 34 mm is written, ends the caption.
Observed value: 25.0 mm
